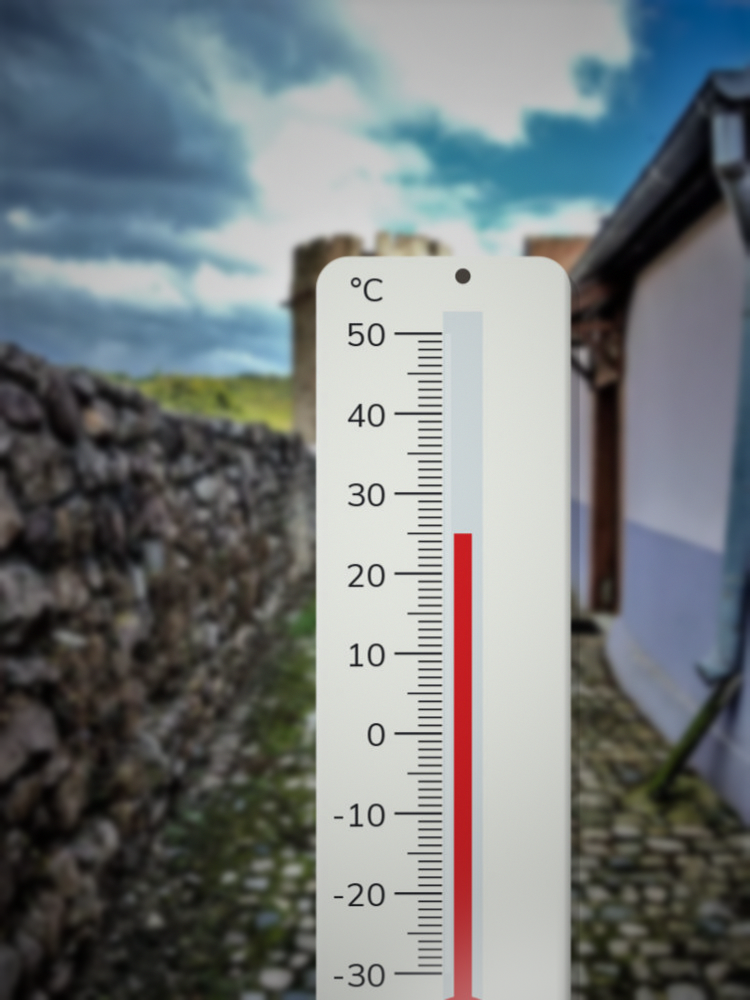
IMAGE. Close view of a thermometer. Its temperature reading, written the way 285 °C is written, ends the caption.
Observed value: 25 °C
